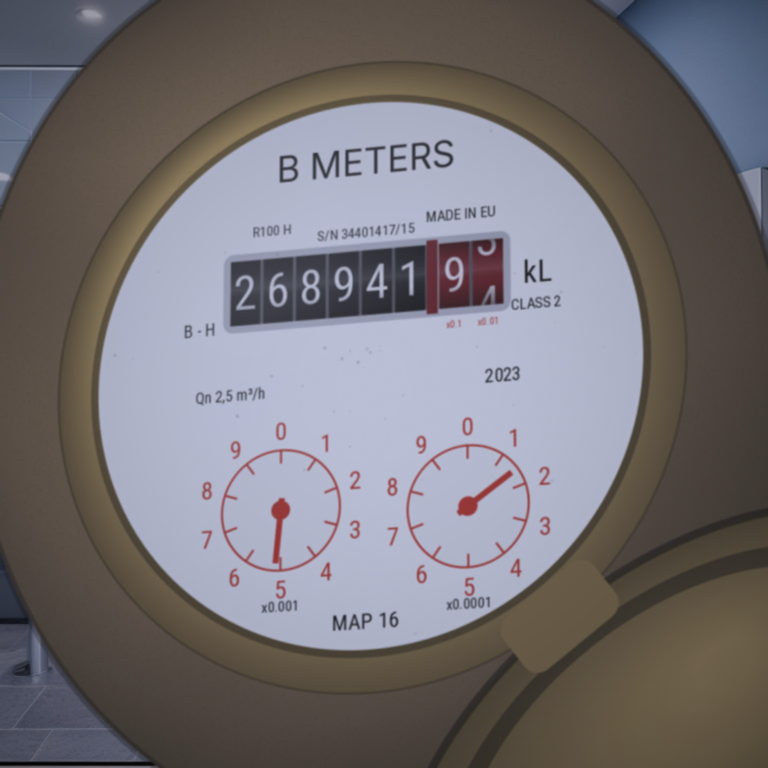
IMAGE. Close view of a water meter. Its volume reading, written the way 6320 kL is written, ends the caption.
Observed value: 268941.9351 kL
